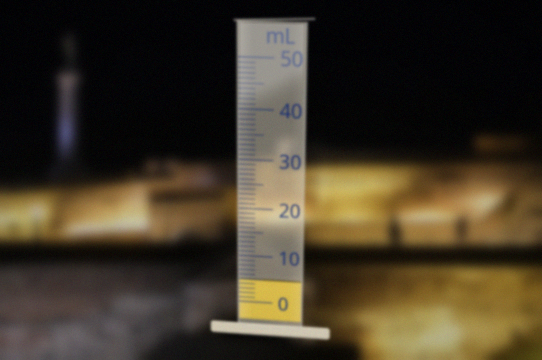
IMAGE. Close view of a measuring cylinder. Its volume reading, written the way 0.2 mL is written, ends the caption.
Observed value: 5 mL
